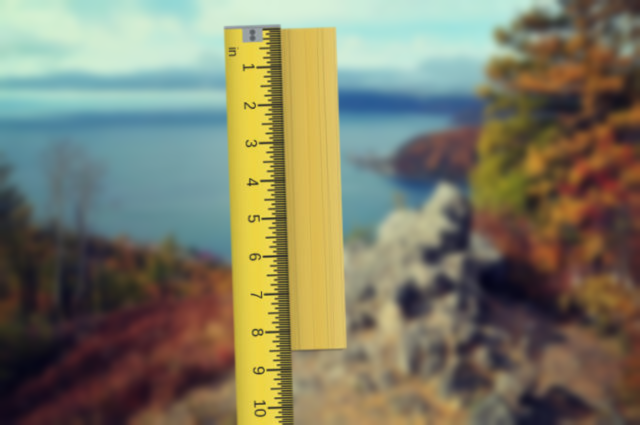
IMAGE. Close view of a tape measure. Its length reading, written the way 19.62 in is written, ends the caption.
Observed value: 8.5 in
